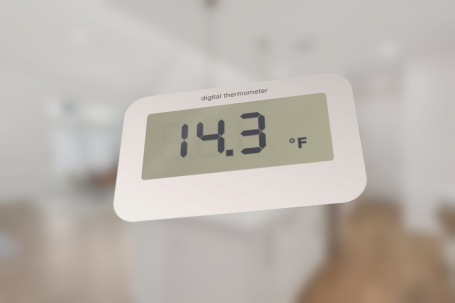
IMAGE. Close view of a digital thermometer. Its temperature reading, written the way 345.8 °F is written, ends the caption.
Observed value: 14.3 °F
